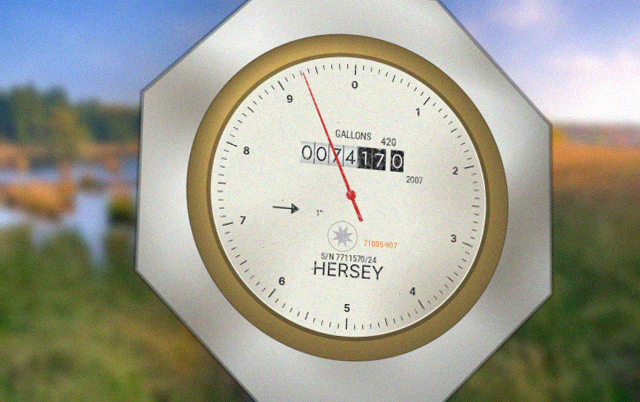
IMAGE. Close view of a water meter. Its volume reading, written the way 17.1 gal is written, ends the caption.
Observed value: 74169.3 gal
